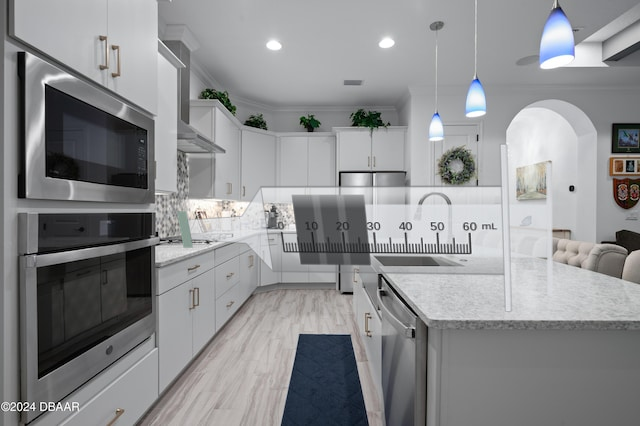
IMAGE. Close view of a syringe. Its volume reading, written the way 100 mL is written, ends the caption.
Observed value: 5 mL
